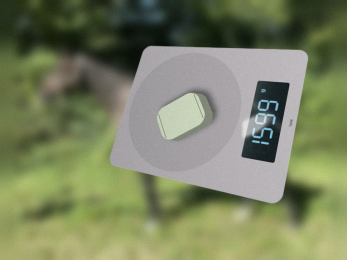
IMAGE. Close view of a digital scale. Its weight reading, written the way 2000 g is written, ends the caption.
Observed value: 1599 g
